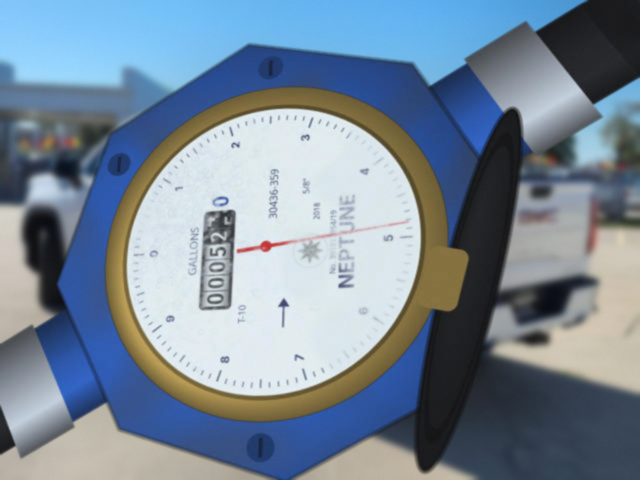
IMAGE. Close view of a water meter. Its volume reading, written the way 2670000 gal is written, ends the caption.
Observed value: 5244.8 gal
